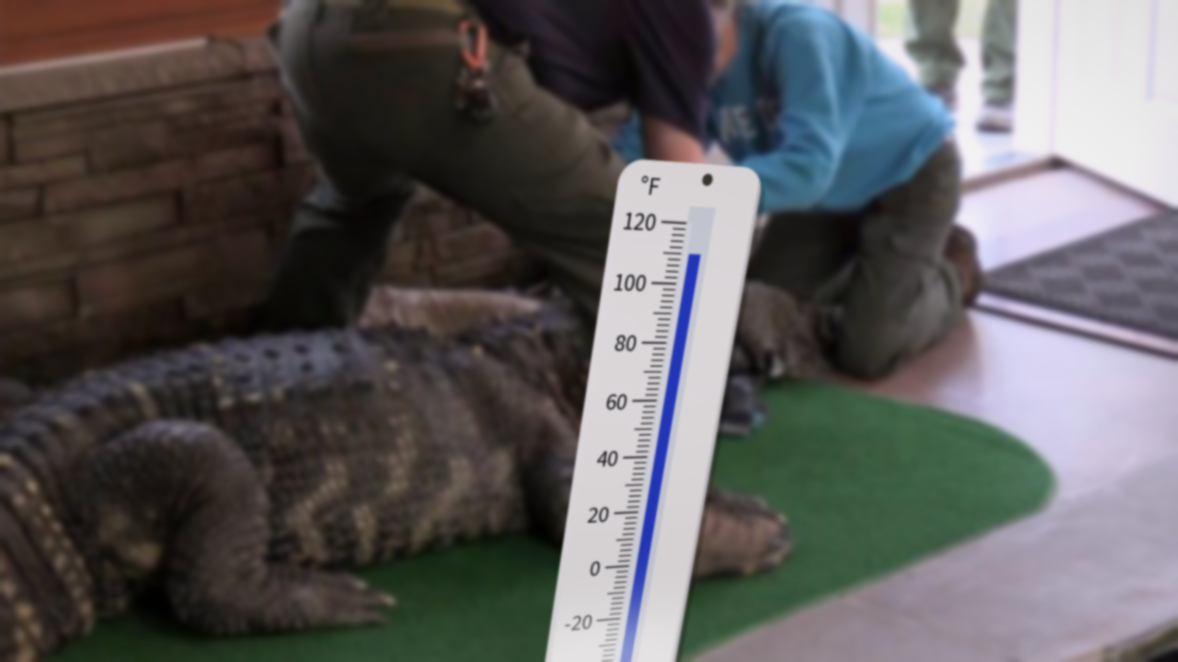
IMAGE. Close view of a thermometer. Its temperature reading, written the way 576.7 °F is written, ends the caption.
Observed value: 110 °F
